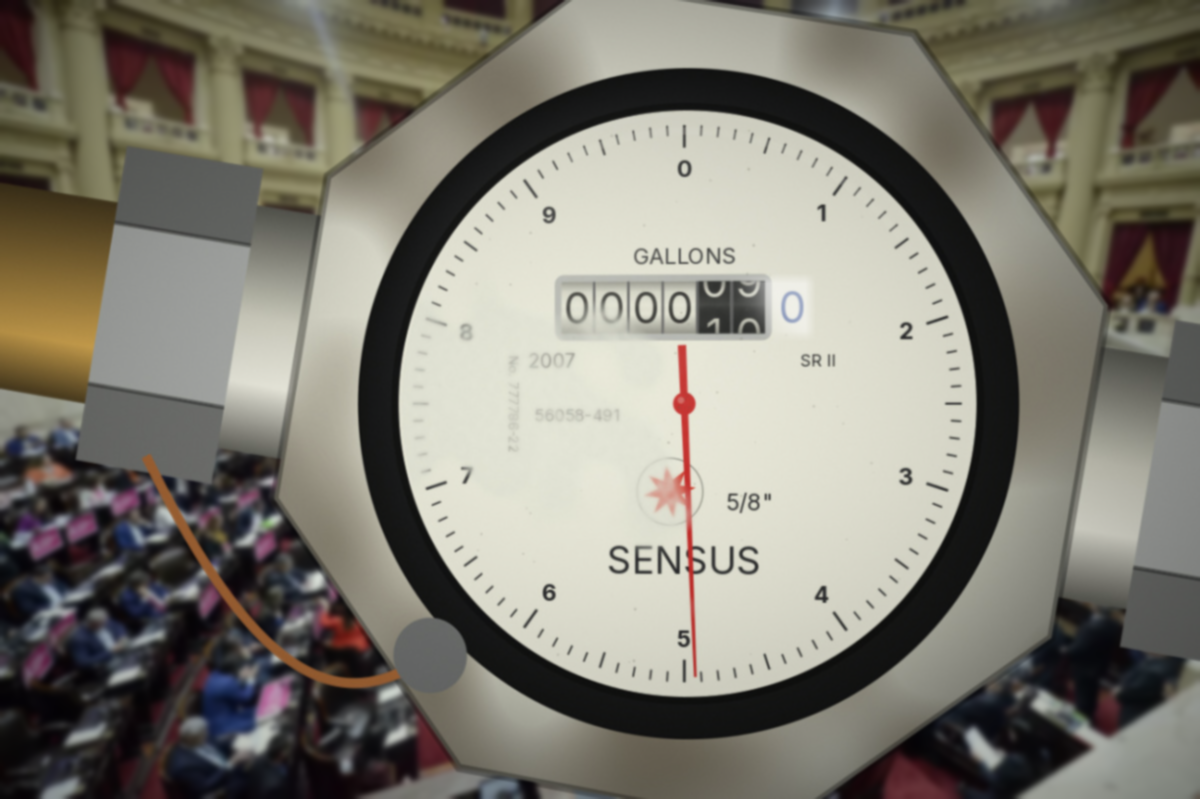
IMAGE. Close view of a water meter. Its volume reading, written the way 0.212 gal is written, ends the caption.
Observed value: 94.9 gal
